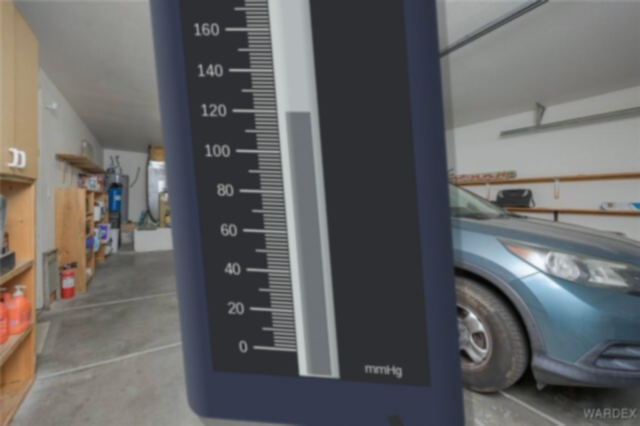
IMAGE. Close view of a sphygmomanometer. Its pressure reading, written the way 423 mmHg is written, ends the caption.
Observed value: 120 mmHg
